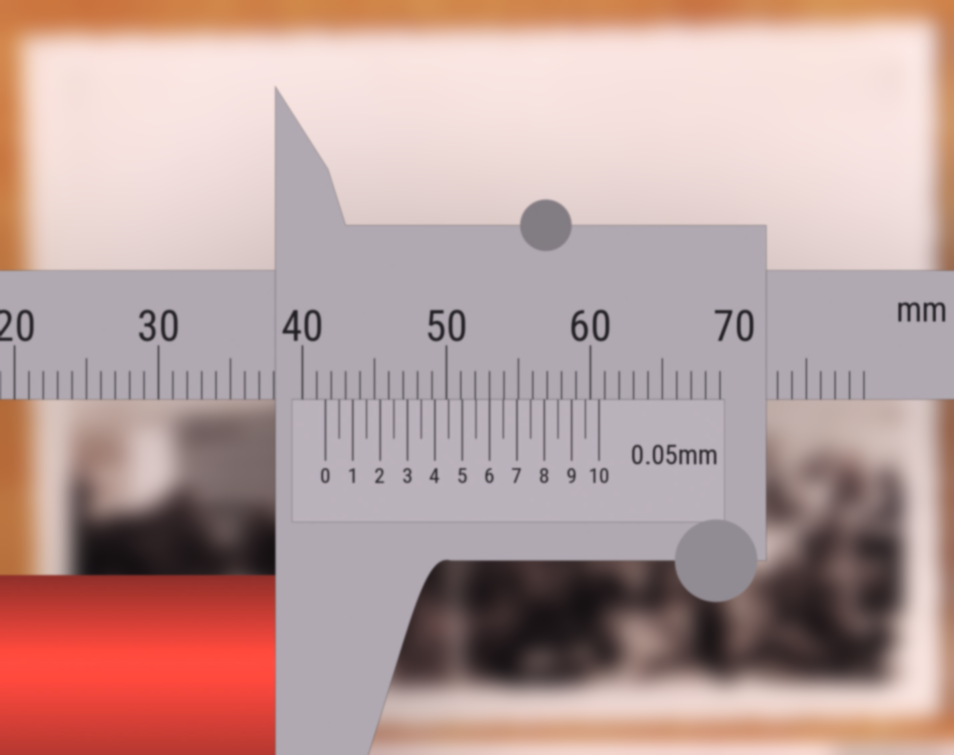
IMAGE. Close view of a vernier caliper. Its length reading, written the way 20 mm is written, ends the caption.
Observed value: 41.6 mm
